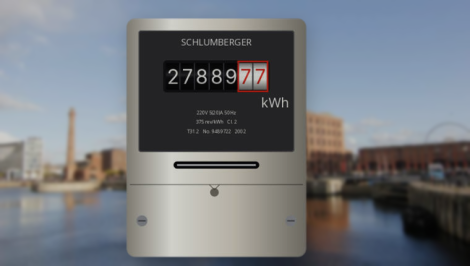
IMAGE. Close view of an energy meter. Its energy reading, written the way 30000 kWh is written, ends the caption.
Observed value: 27889.77 kWh
